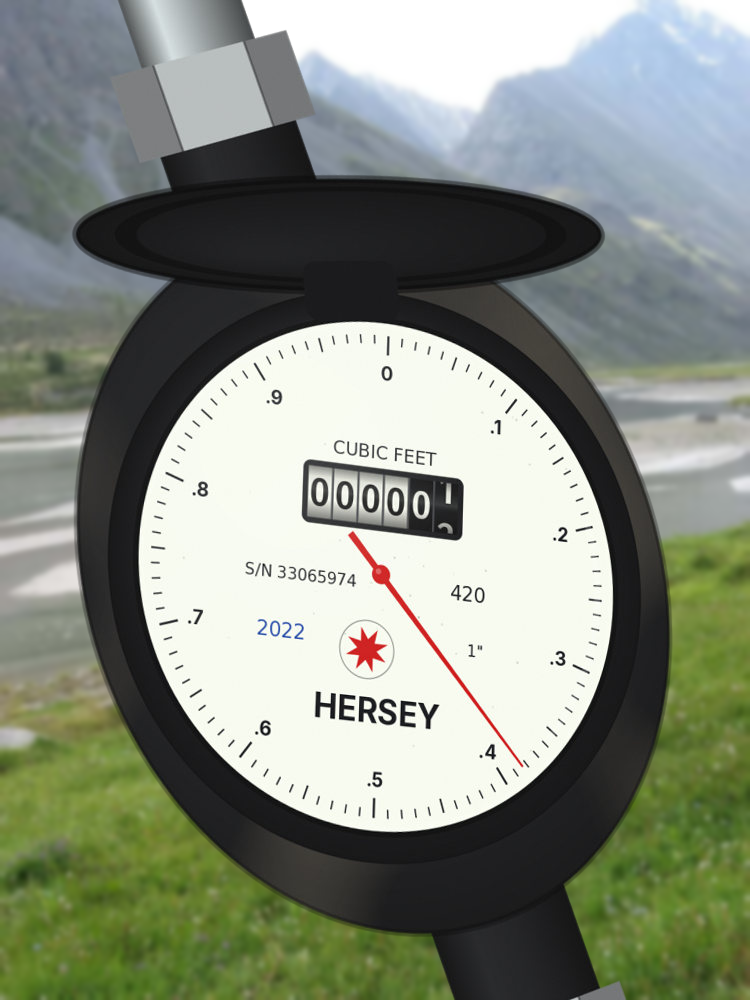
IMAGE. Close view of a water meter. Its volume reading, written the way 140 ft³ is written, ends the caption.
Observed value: 1.38 ft³
